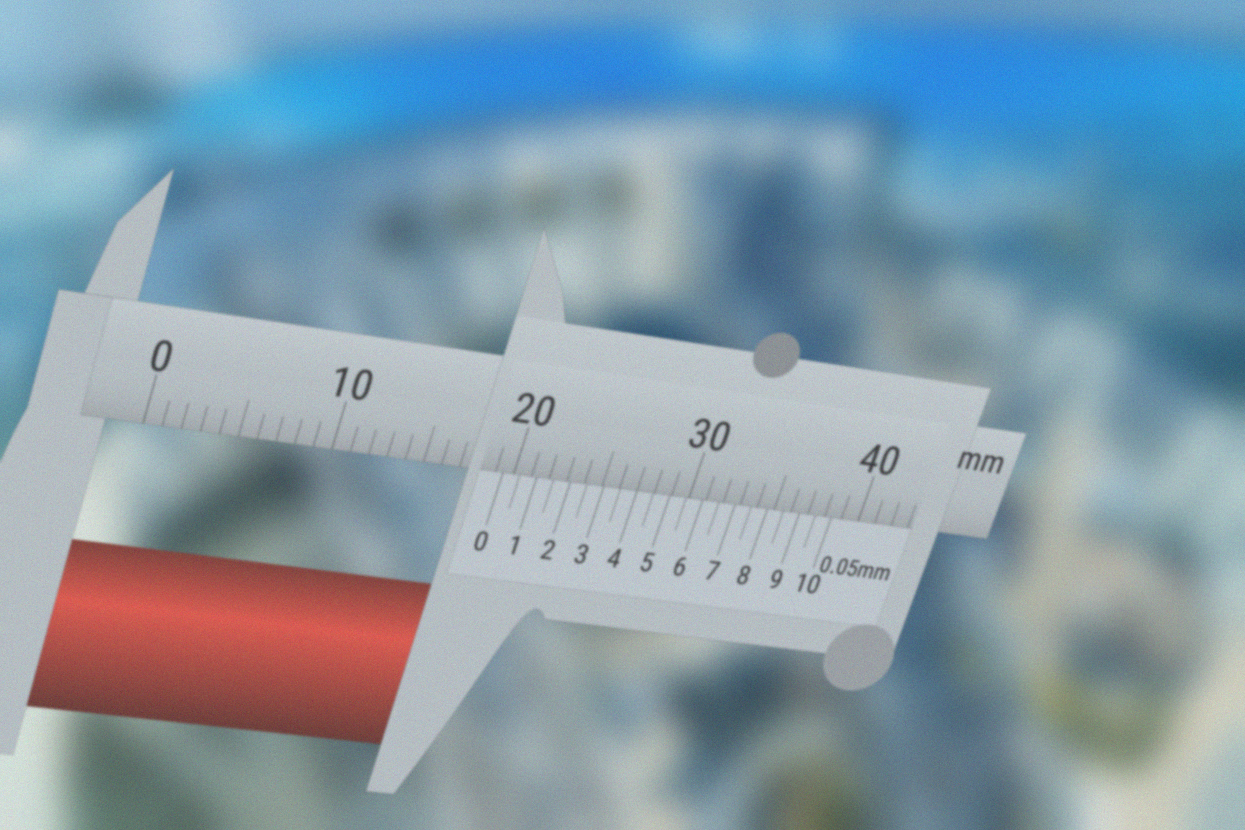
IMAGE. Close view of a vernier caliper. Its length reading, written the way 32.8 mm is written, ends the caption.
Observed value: 19.4 mm
